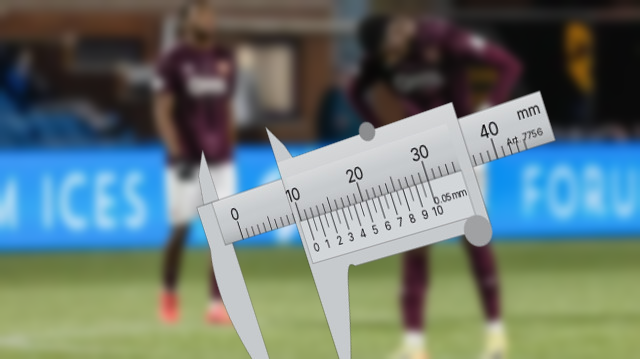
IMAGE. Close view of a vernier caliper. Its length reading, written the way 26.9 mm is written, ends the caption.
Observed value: 11.0 mm
